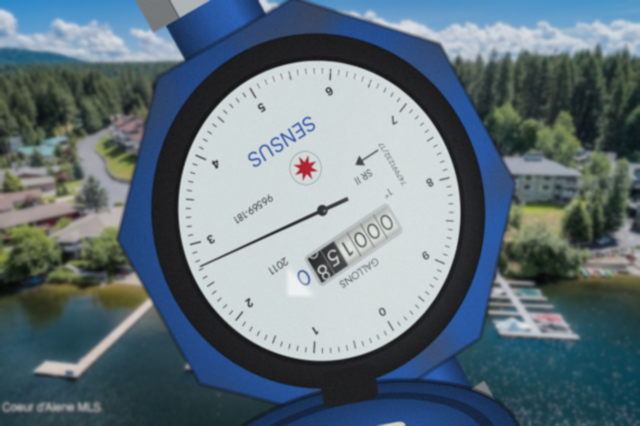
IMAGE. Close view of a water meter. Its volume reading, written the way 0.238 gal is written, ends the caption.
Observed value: 1582.7 gal
